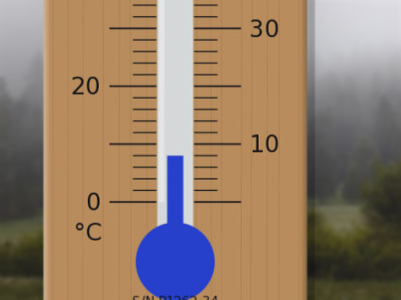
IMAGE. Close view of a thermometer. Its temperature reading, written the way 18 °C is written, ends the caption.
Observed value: 8 °C
